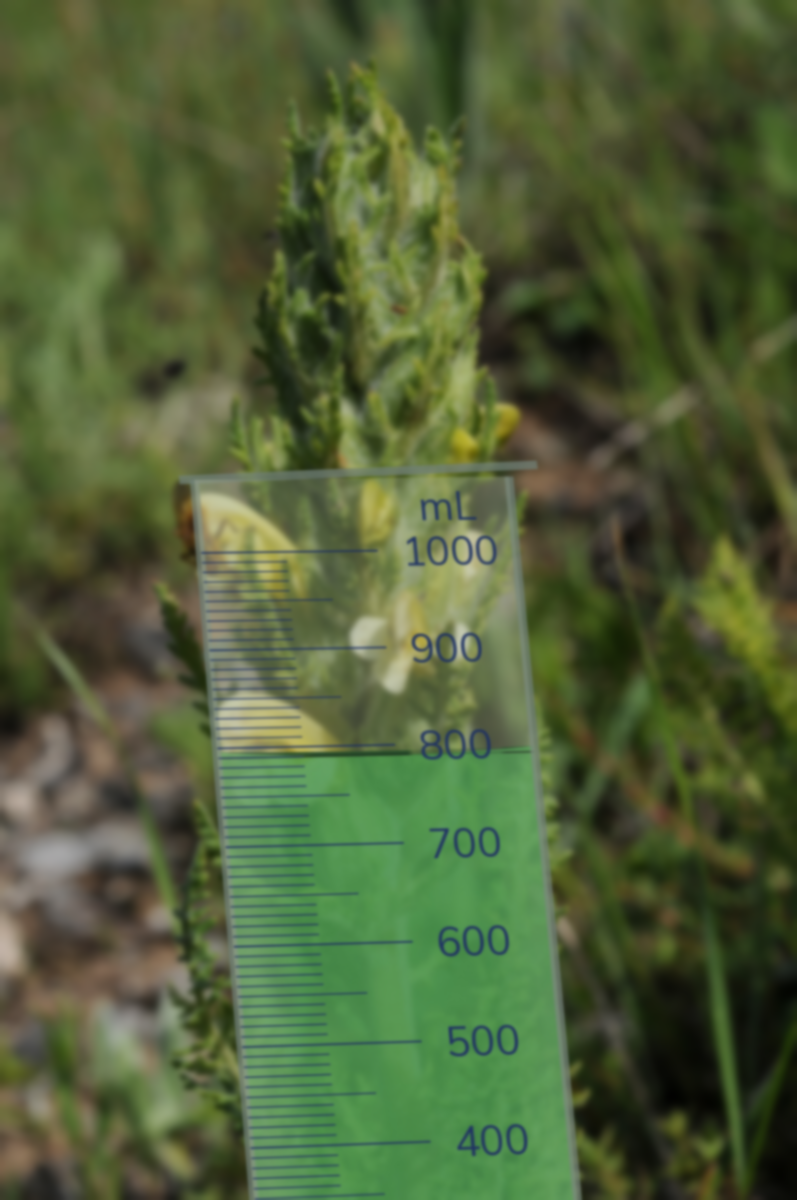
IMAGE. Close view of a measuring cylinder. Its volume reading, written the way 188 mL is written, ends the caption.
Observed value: 790 mL
